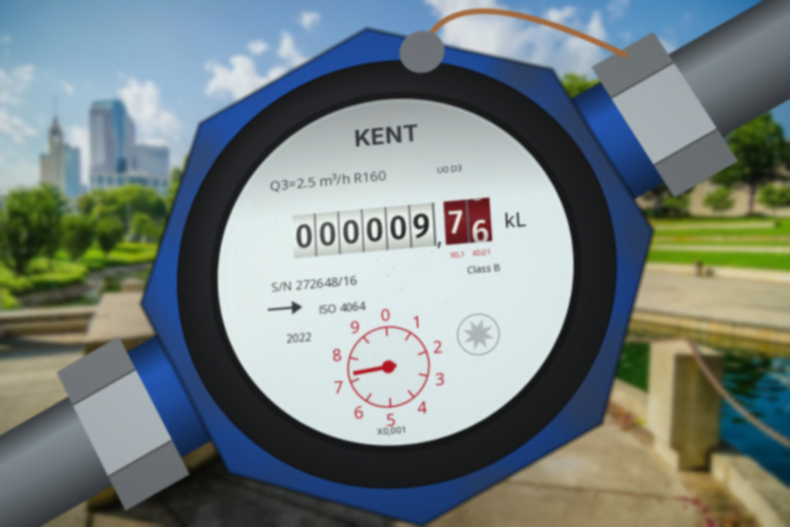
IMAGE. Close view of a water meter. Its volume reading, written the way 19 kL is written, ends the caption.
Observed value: 9.757 kL
